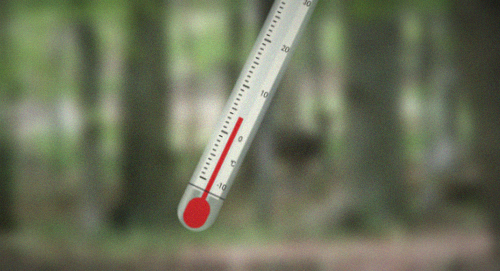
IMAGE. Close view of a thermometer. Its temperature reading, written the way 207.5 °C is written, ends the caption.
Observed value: 4 °C
